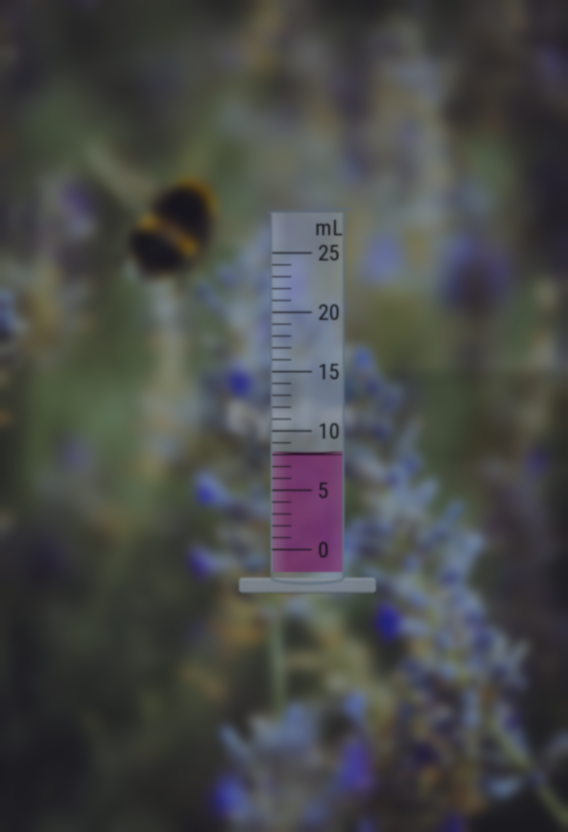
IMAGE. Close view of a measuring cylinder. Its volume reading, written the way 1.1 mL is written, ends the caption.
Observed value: 8 mL
